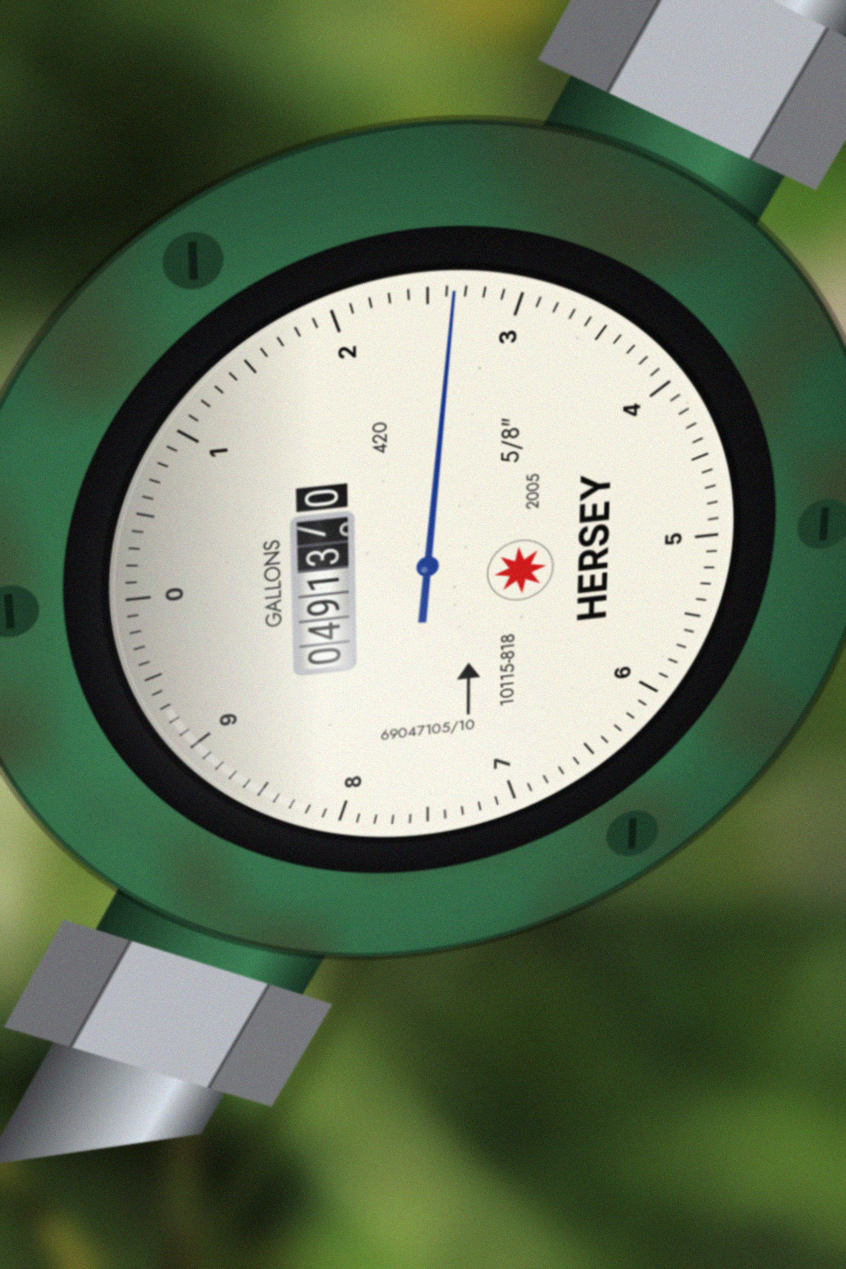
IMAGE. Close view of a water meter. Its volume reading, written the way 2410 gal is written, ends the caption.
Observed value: 491372.6 gal
